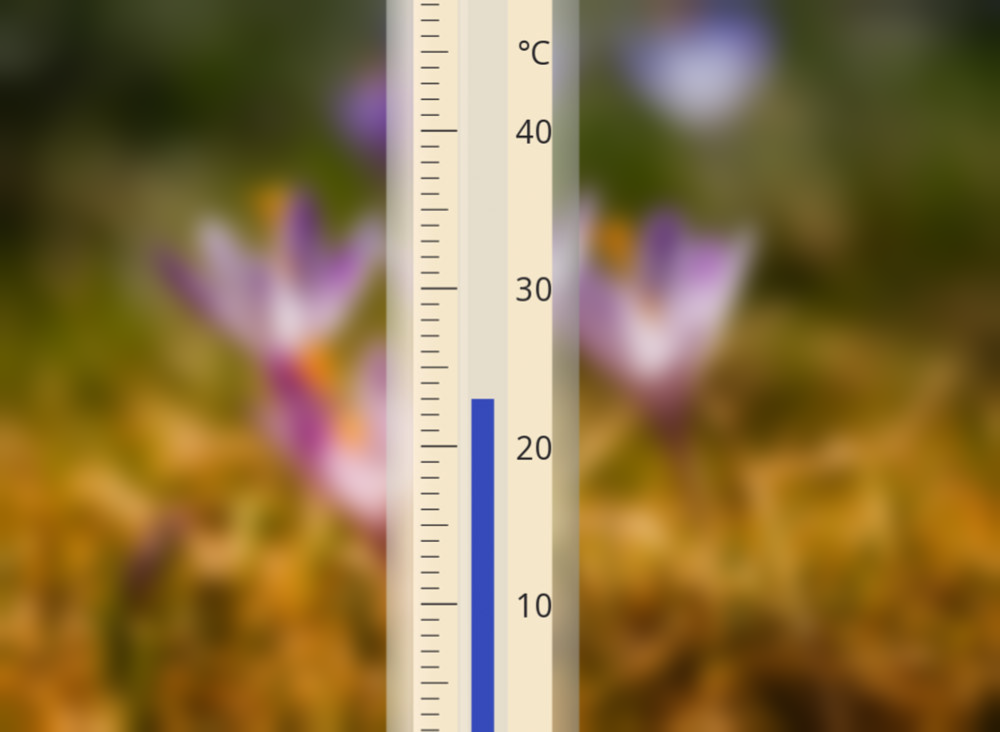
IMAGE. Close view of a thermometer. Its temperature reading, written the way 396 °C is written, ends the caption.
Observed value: 23 °C
